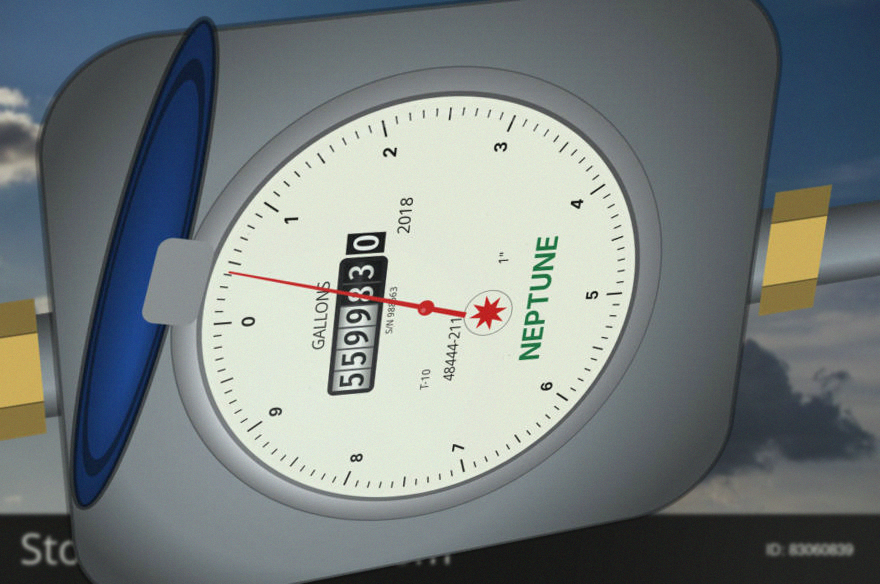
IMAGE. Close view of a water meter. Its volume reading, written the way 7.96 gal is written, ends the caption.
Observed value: 5599830.4 gal
